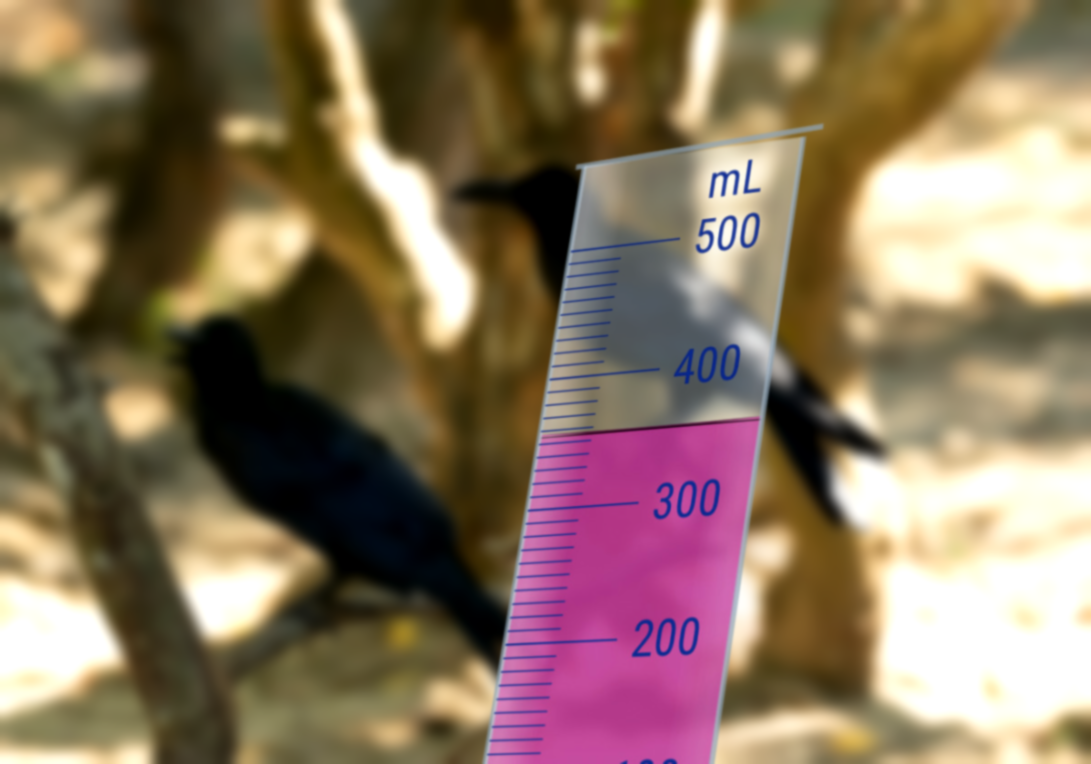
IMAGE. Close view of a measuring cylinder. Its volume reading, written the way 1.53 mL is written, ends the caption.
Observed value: 355 mL
